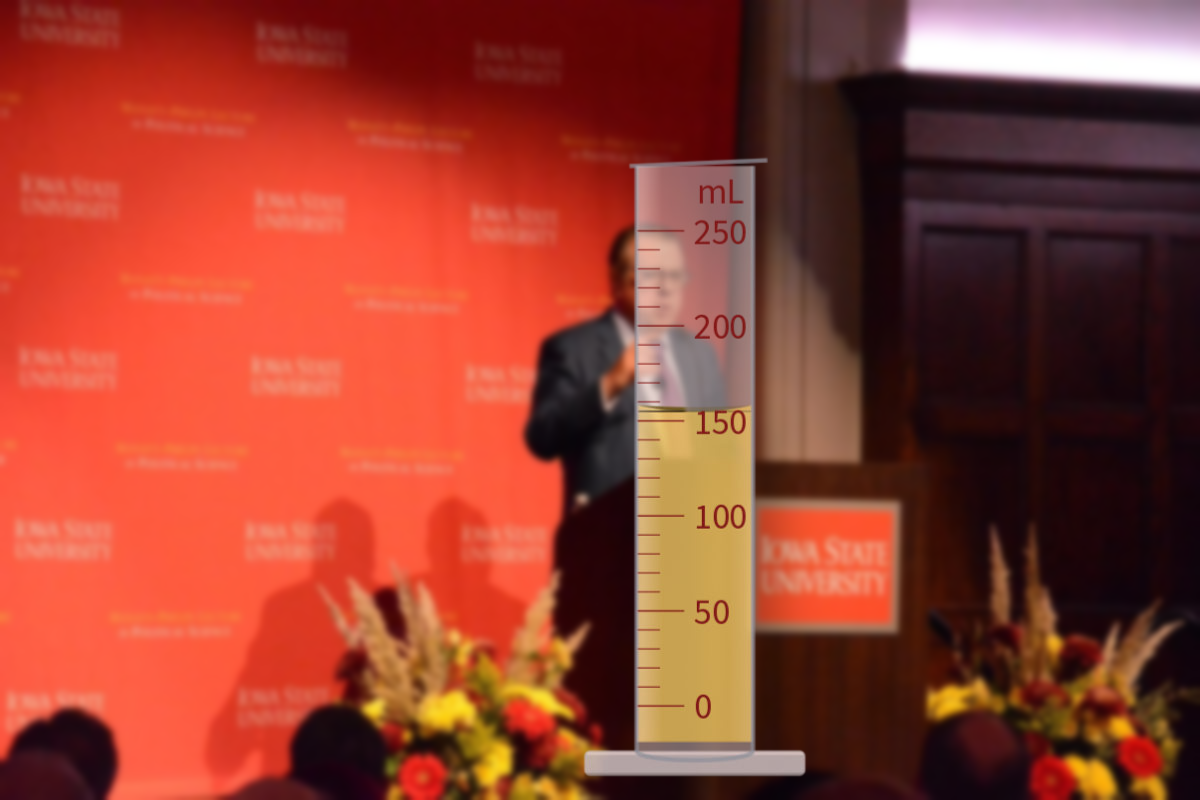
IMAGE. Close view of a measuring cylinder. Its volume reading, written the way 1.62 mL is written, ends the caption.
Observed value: 155 mL
